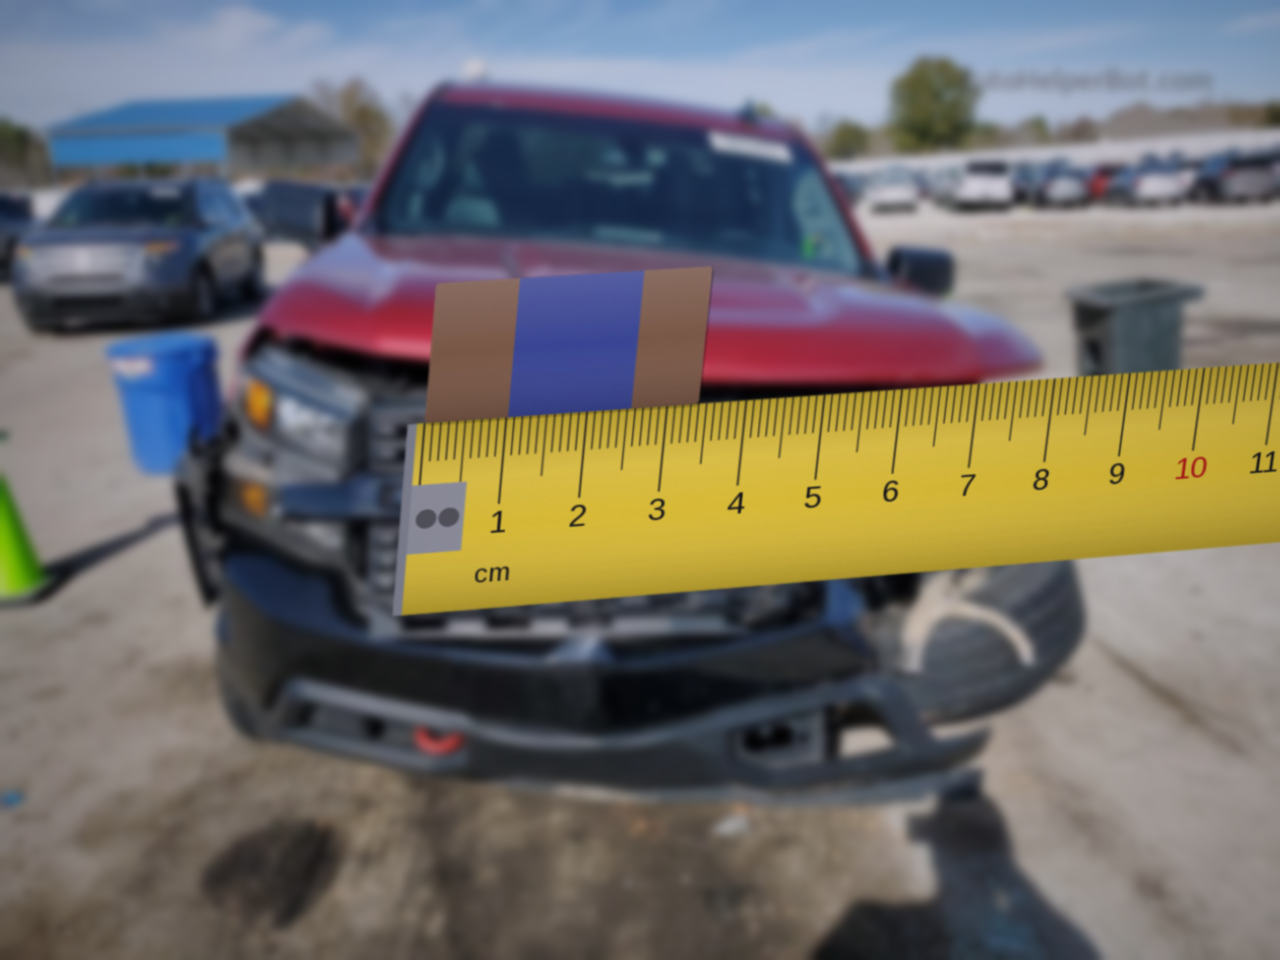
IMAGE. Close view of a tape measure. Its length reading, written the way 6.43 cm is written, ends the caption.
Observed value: 3.4 cm
